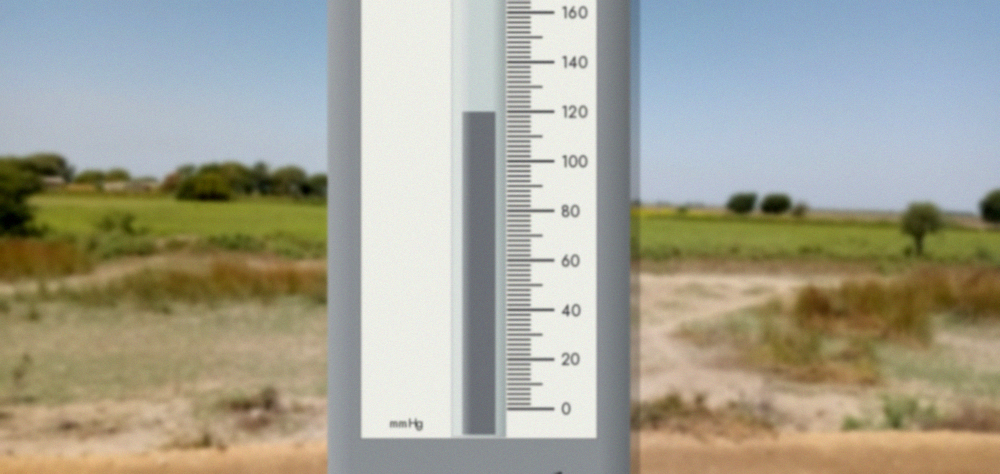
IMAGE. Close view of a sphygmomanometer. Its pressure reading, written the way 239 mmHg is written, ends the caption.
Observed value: 120 mmHg
